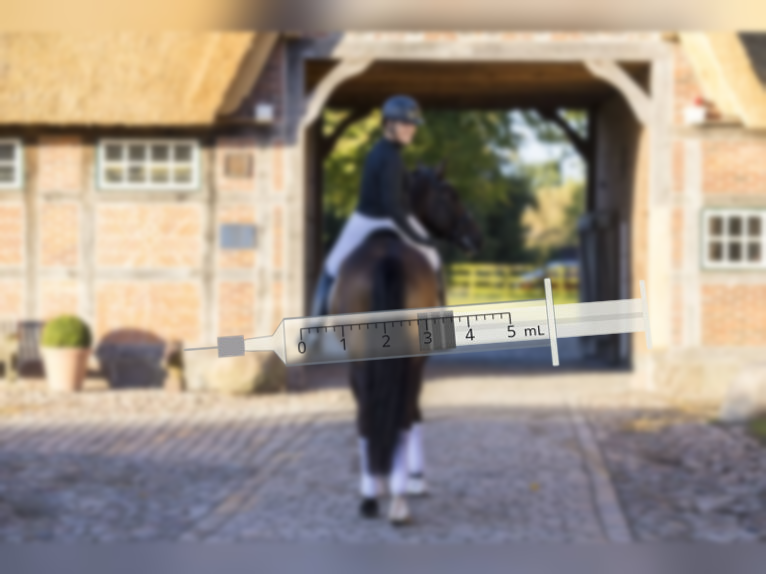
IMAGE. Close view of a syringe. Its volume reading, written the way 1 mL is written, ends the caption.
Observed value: 2.8 mL
